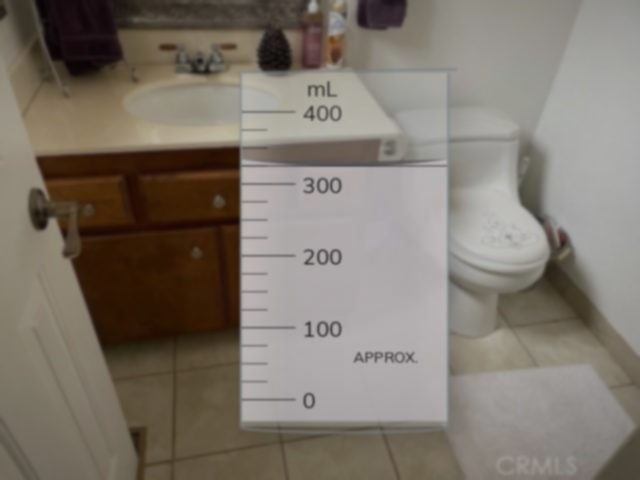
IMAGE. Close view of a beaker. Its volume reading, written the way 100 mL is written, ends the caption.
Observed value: 325 mL
